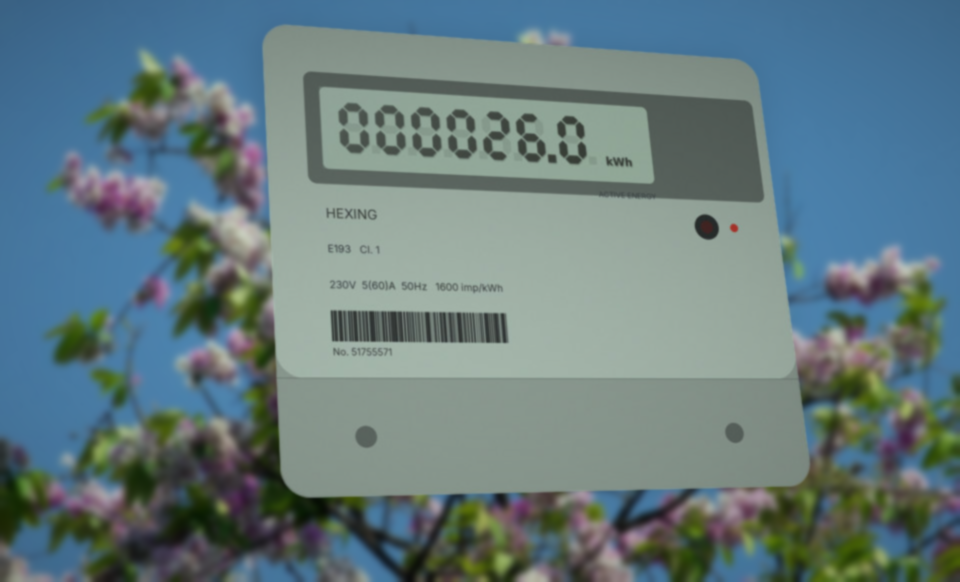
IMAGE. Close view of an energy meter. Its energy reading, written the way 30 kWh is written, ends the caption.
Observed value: 26.0 kWh
